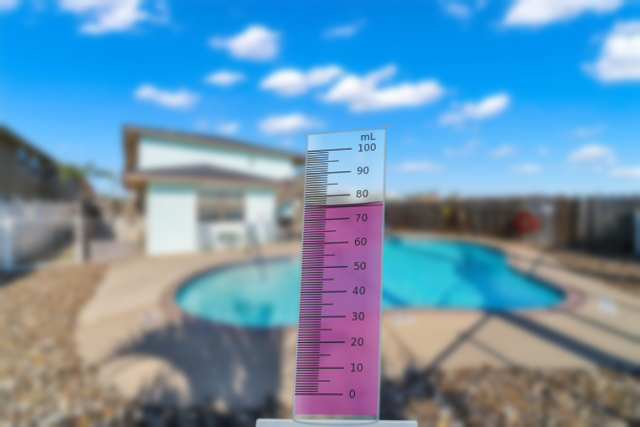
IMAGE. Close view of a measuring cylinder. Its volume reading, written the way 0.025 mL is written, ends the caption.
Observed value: 75 mL
